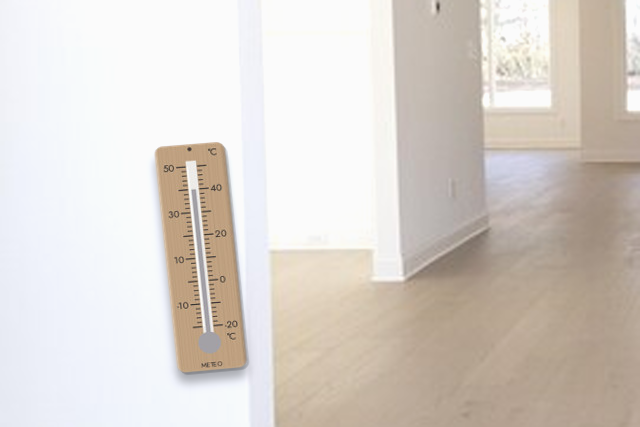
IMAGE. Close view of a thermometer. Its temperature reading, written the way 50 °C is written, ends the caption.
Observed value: 40 °C
